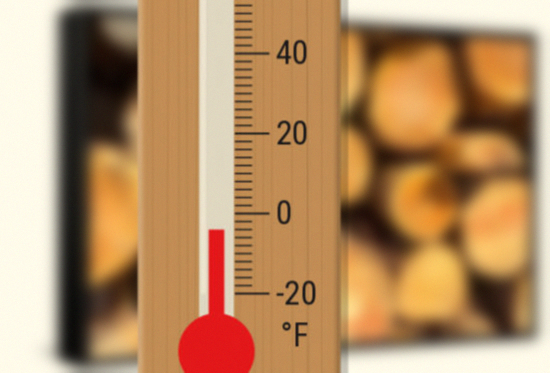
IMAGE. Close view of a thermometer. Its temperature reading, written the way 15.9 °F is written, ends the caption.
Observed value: -4 °F
